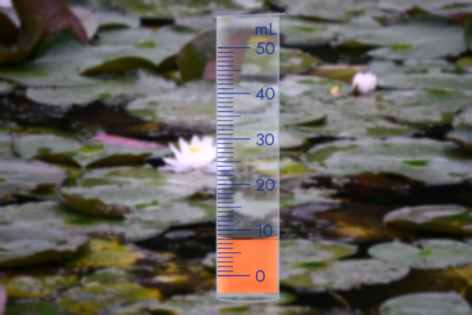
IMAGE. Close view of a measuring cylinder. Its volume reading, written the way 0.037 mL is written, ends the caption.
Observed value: 8 mL
